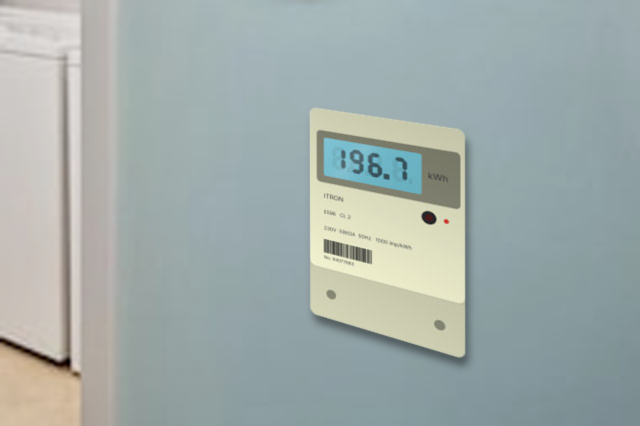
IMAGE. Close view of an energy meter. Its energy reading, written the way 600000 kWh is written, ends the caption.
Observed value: 196.7 kWh
